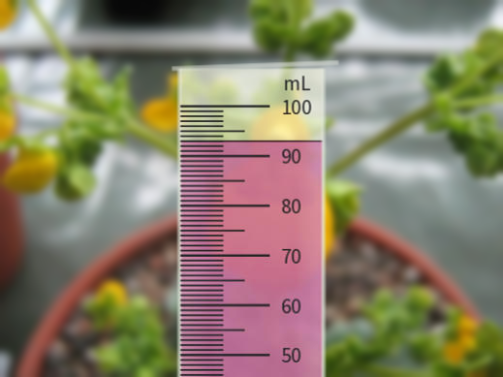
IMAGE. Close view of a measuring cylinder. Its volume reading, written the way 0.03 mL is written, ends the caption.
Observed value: 93 mL
